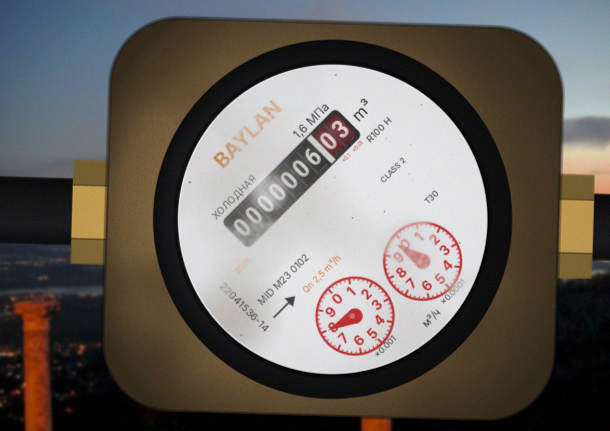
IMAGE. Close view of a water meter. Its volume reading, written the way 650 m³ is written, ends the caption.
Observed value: 6.0379 m³
